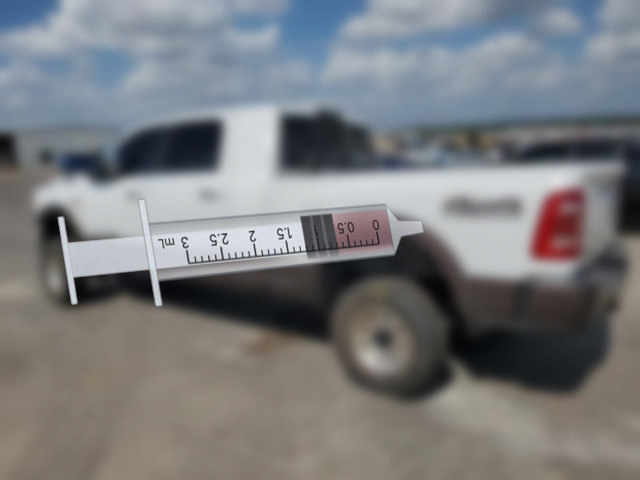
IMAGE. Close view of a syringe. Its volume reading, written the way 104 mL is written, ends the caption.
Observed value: 0.7 mL
